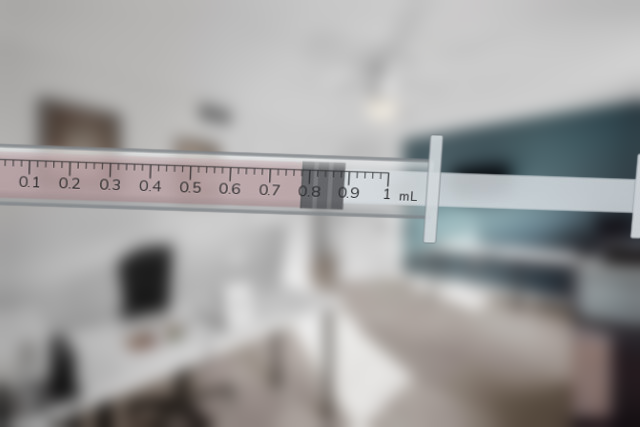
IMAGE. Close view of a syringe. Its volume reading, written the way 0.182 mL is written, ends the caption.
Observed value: 0.78 mL
